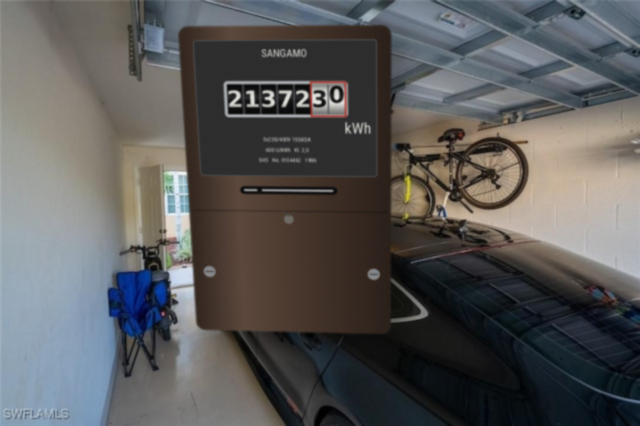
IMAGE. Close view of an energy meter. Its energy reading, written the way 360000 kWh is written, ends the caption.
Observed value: 21372.30 kWh
